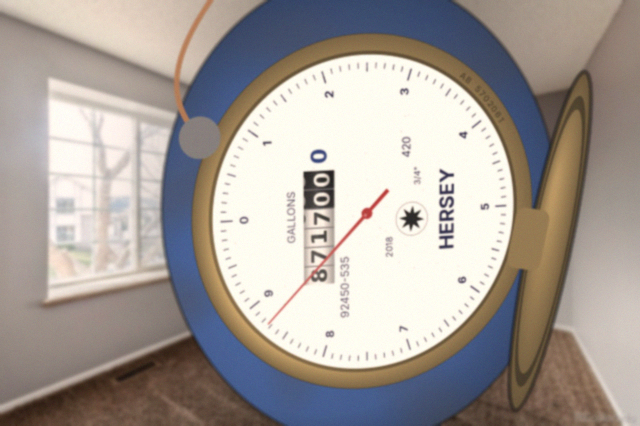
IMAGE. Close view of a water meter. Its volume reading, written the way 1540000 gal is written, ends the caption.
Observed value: 8716998.7 gal
